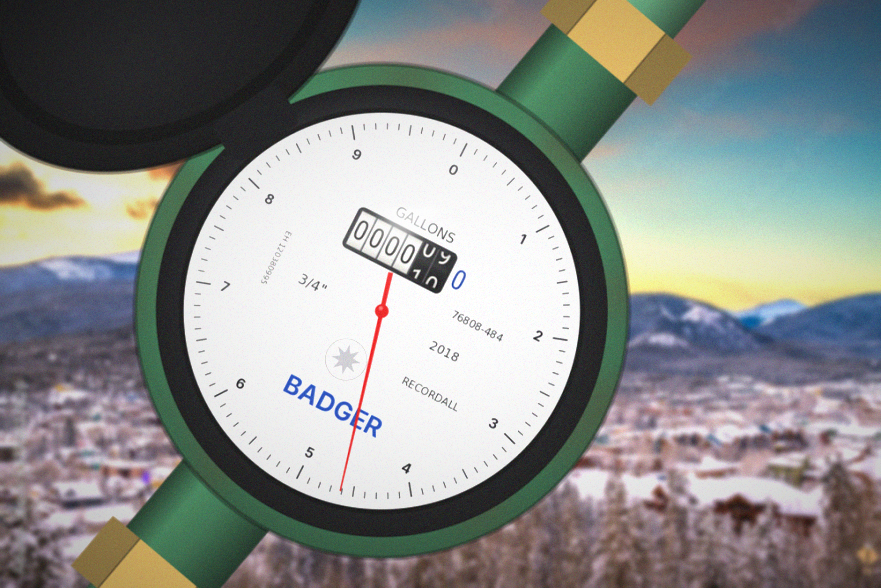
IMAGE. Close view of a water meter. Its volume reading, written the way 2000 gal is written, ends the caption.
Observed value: 94.6 gal
